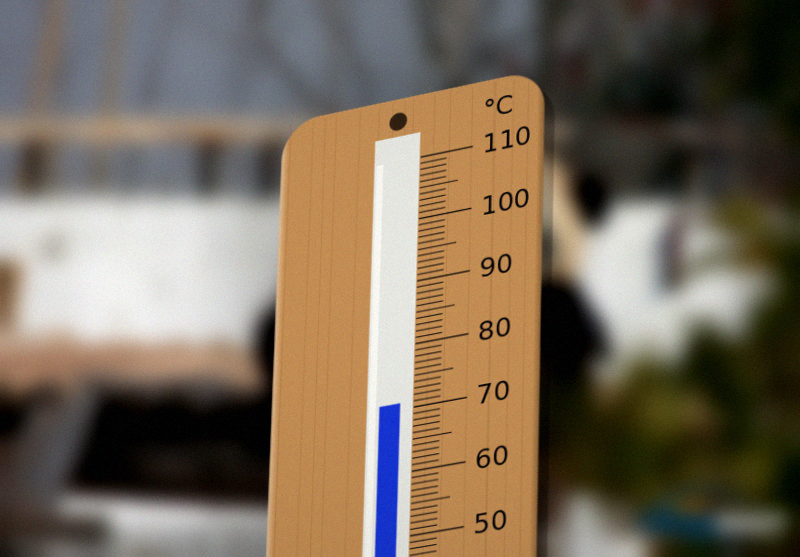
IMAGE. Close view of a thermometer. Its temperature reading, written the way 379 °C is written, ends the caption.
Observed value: 71 °C
